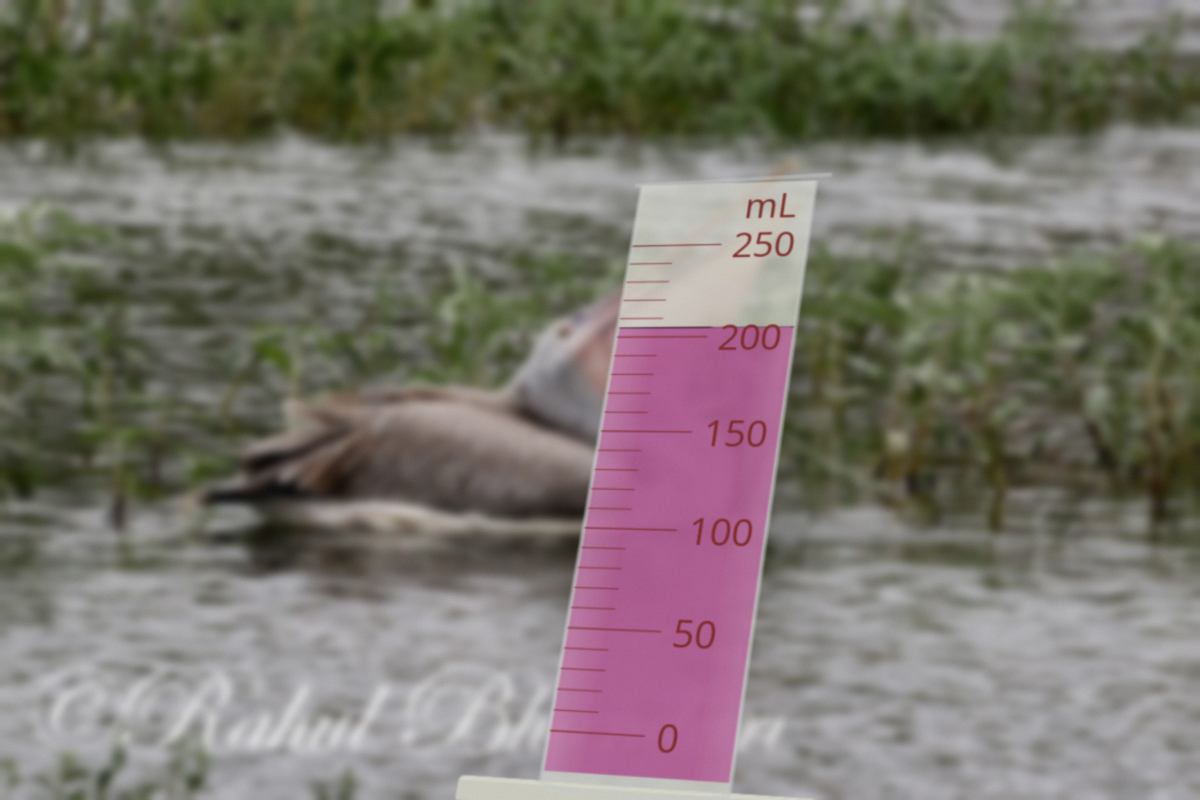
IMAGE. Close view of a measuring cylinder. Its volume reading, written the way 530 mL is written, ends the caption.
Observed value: 205 mL
